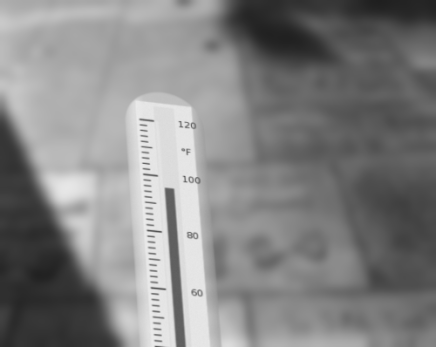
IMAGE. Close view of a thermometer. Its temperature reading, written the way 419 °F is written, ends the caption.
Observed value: 96 °F
